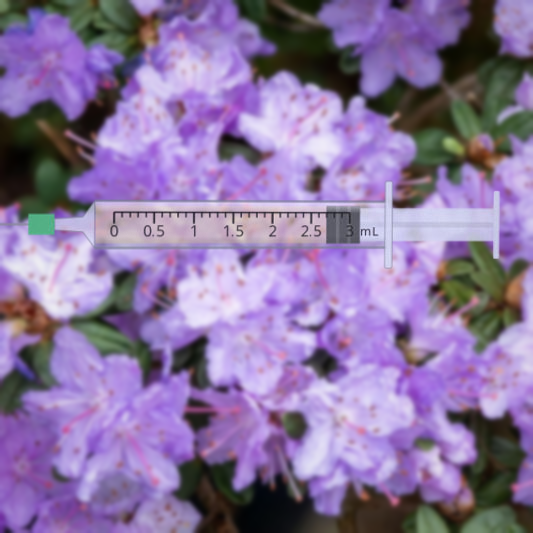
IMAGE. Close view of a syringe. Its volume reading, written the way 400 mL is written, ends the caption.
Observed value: 2.7 mL
